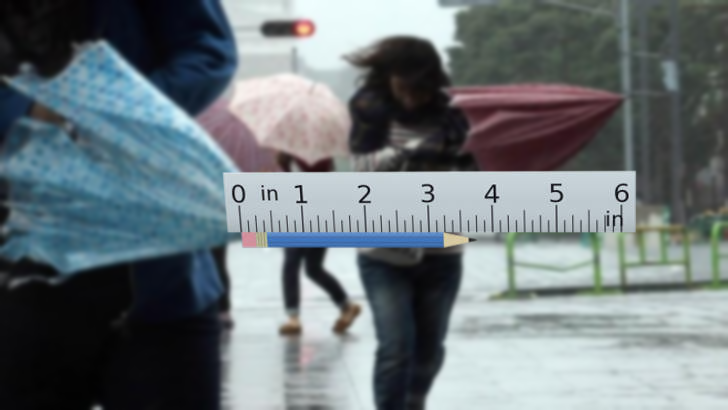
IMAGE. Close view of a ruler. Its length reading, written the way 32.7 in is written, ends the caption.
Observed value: 3.75 in
